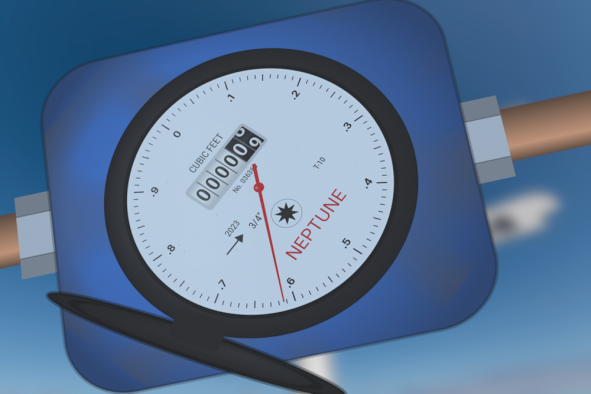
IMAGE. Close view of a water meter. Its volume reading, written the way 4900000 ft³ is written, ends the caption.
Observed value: 8.61 ft³
